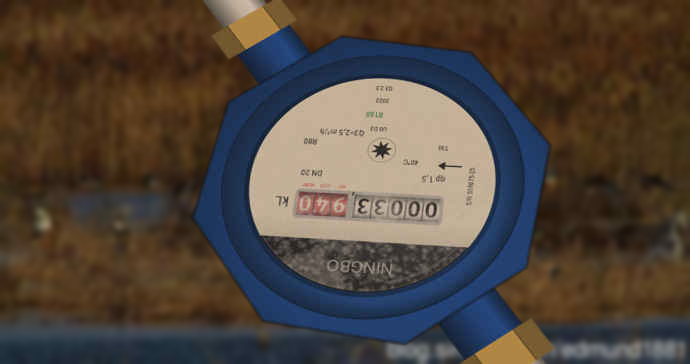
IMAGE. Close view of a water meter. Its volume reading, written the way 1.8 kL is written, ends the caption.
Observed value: 33.940 kL
